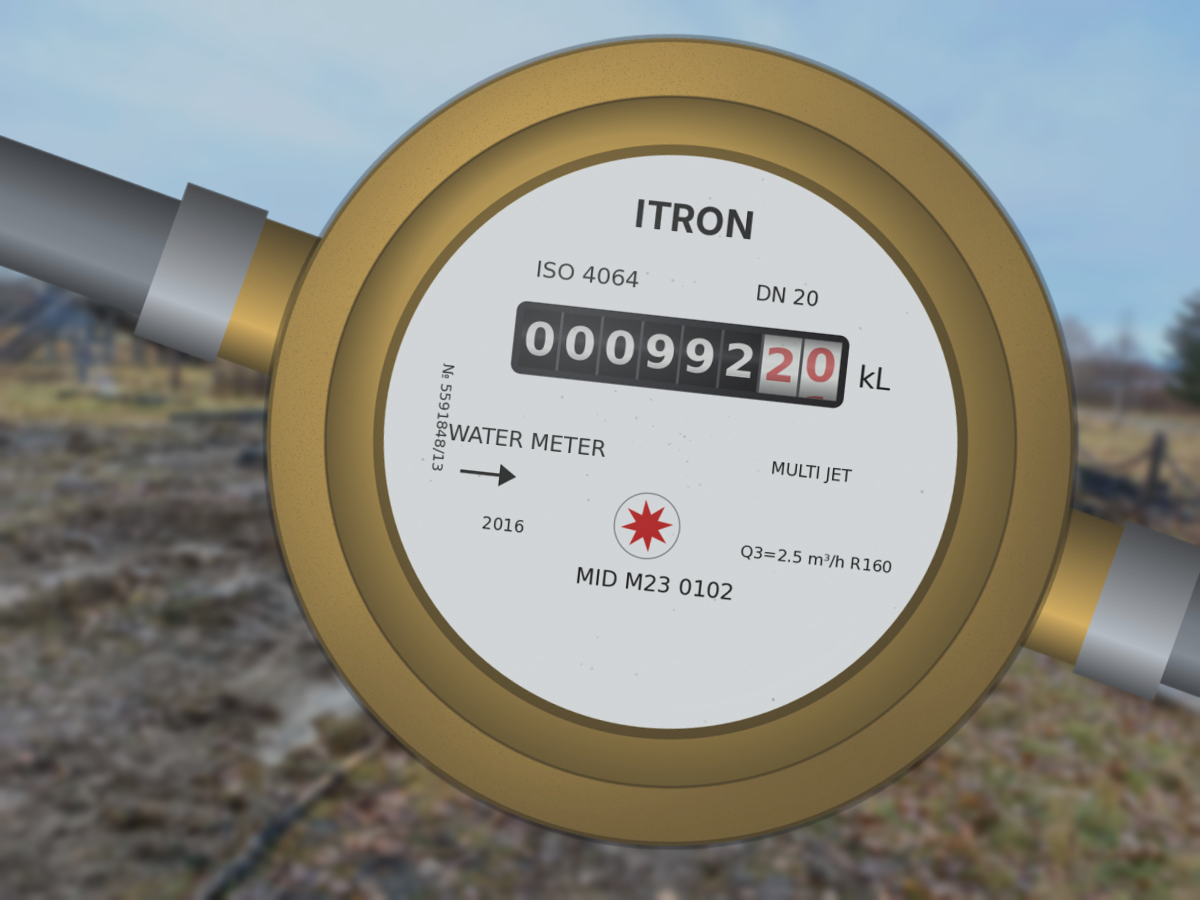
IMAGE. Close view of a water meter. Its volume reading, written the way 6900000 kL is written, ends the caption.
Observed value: 992.20 kL
